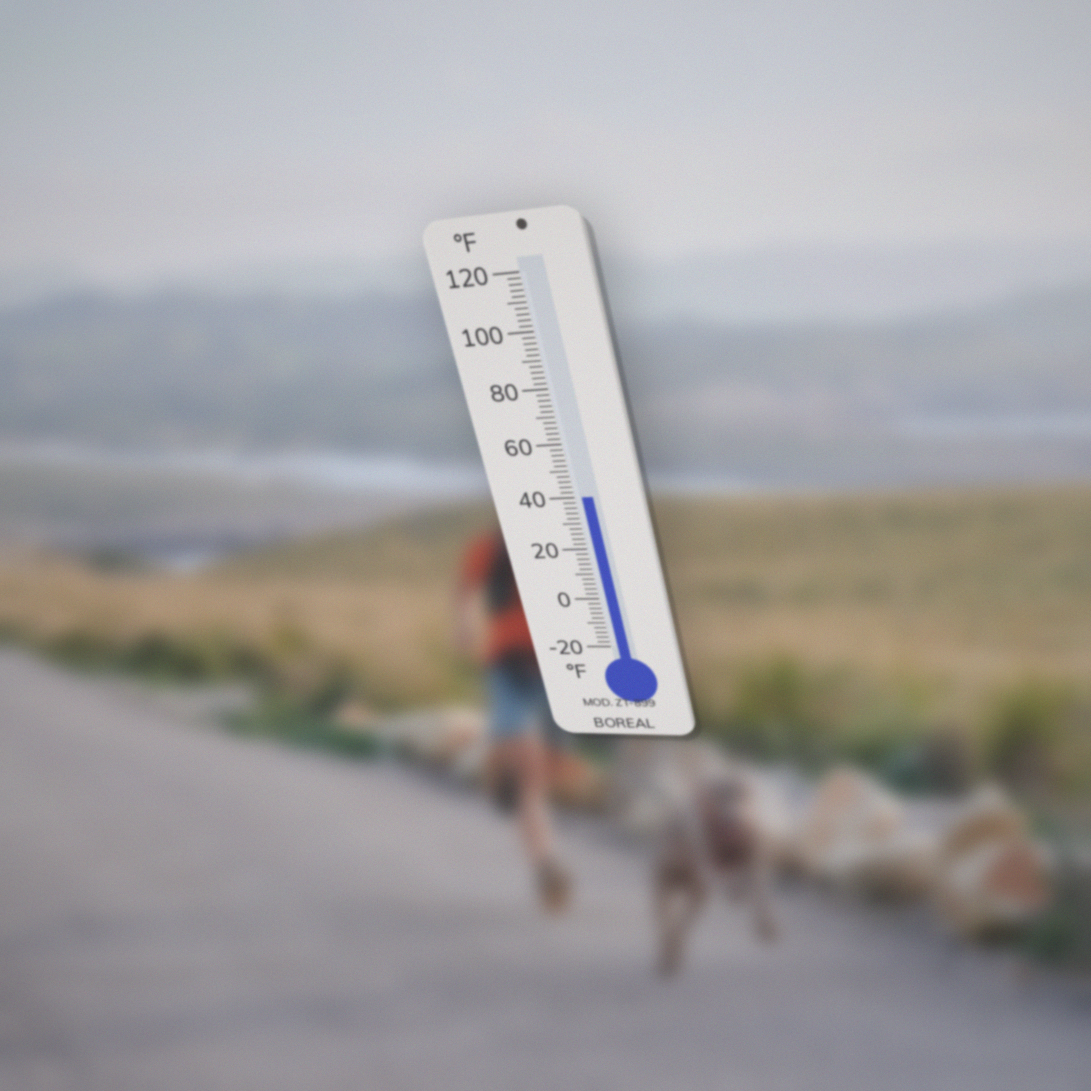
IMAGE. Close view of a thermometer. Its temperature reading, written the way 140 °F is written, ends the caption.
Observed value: 40 °F
